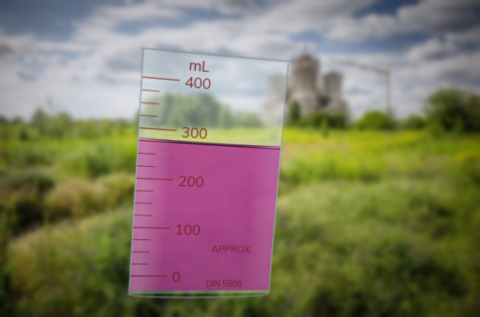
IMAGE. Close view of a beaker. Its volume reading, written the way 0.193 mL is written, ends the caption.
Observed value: 275 mL
